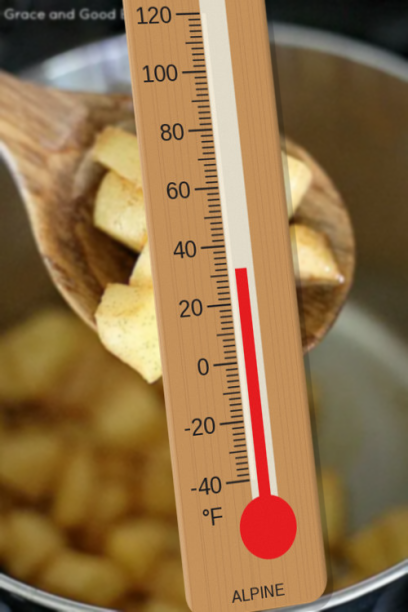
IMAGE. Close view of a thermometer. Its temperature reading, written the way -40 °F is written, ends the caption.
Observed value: 32 °F
